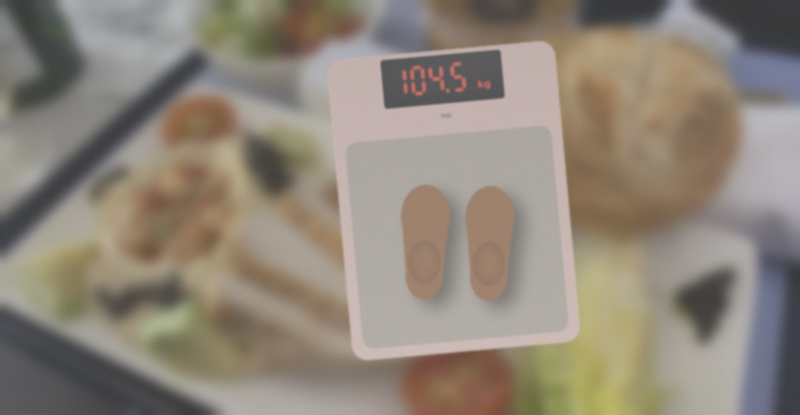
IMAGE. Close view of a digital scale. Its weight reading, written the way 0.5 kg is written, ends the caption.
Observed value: 104.5 kg
